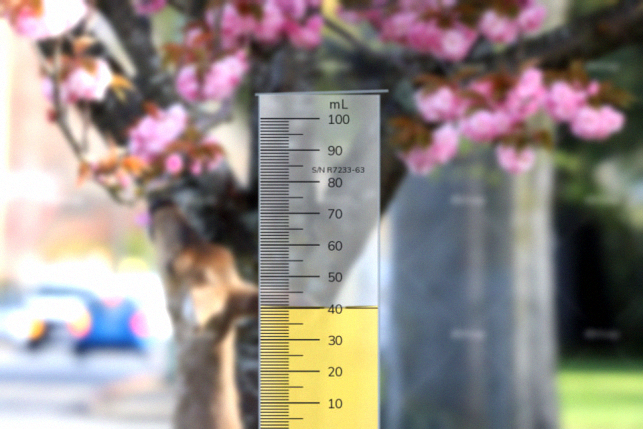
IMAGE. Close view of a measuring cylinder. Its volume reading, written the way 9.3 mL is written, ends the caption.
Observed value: 40 mL
